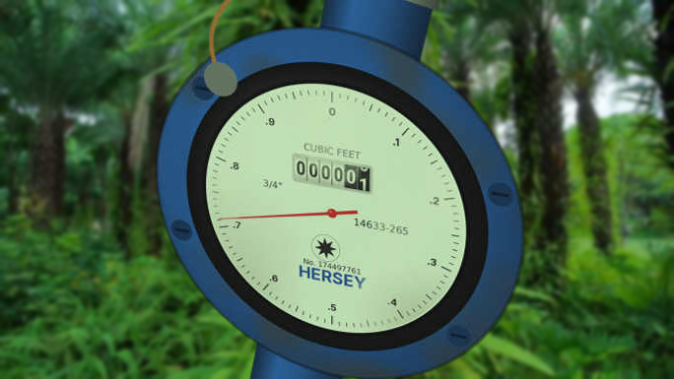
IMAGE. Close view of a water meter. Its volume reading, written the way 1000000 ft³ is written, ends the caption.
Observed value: 0.71 ft³
